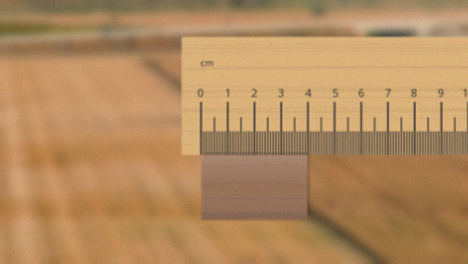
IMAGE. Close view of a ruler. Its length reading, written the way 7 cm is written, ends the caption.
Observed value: 4 cm
